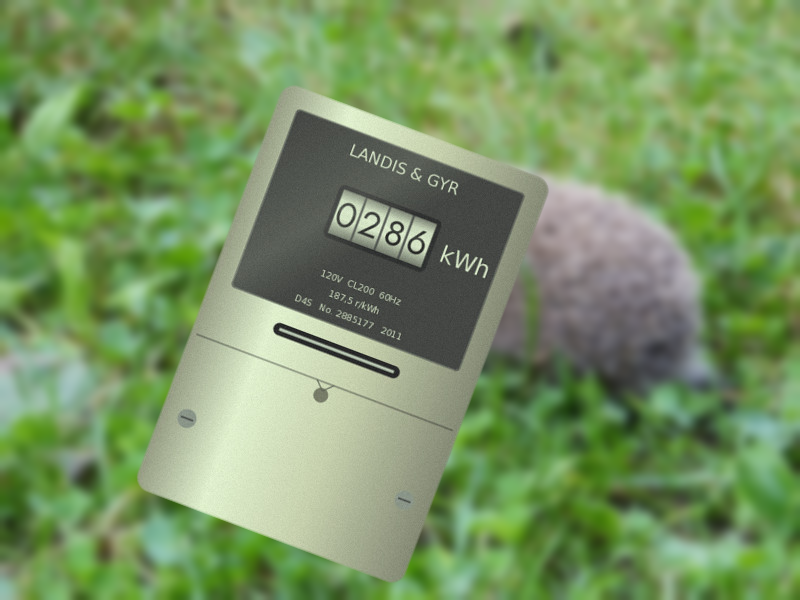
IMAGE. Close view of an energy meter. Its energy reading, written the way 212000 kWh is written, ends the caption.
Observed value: 286 kWh
